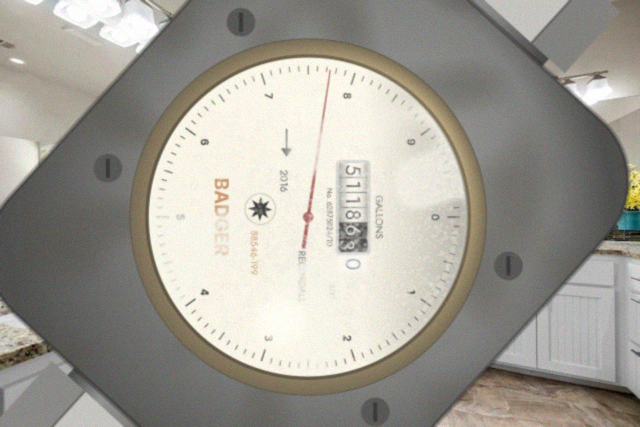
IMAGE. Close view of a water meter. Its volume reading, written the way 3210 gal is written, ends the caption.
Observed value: 5118627.7 gal
